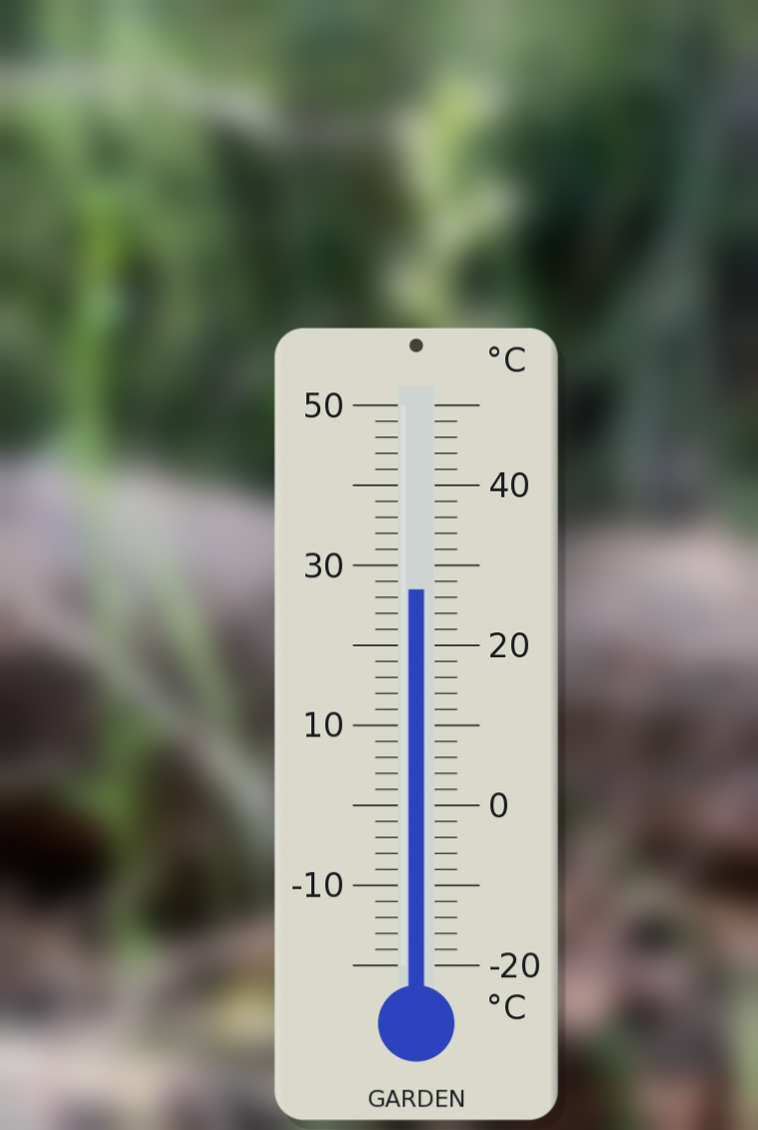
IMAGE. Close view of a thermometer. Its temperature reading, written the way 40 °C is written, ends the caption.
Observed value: 27 °C
